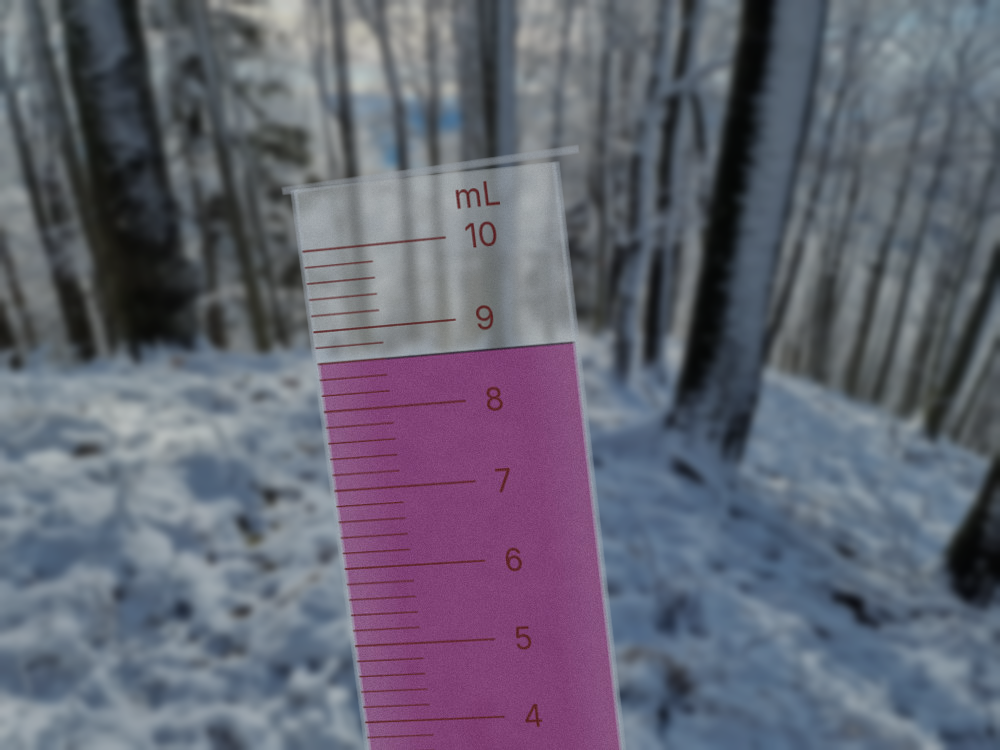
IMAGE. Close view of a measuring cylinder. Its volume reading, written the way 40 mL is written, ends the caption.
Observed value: 8.6 mL
